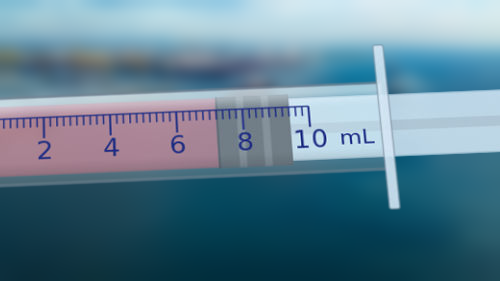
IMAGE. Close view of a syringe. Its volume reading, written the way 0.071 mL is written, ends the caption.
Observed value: 7.2 mL
